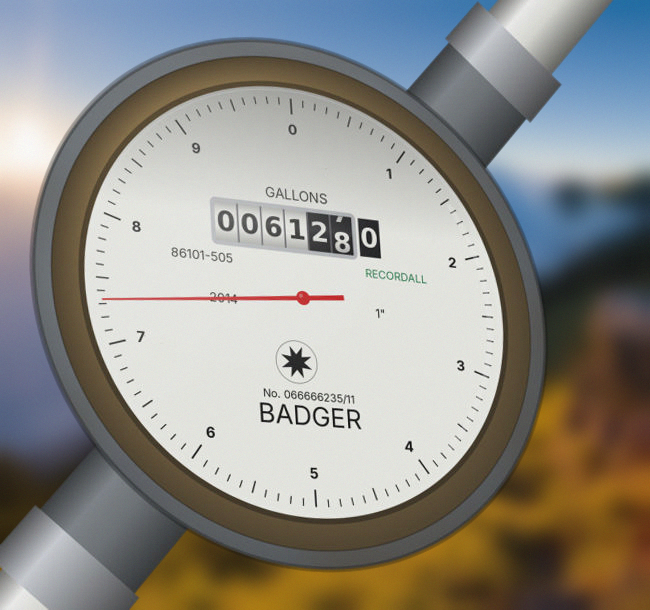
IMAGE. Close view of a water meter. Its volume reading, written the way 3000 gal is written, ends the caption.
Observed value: 61277.3 gal
